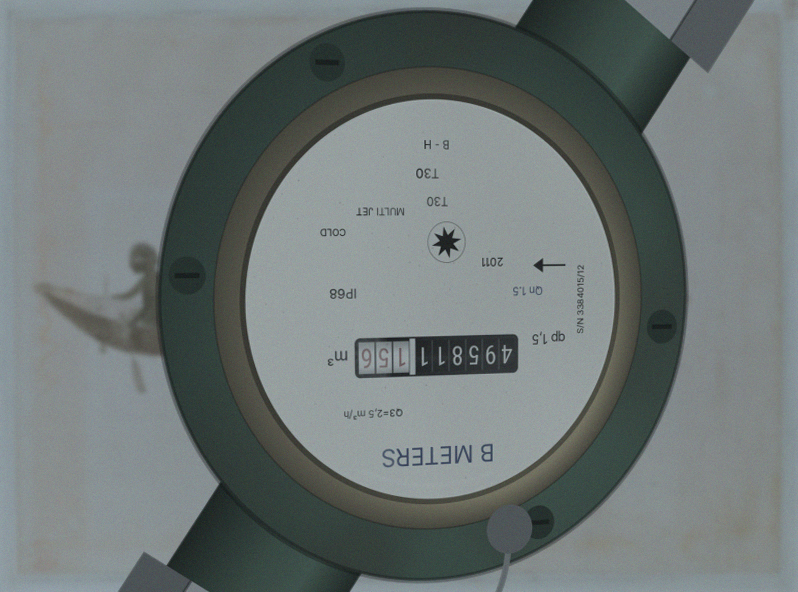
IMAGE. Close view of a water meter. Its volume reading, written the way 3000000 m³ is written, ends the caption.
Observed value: 495811.156 m³
